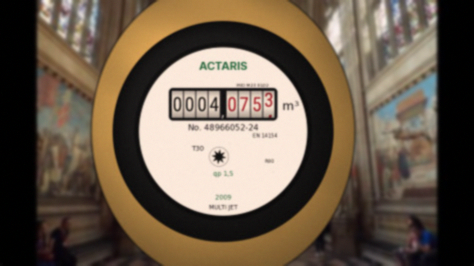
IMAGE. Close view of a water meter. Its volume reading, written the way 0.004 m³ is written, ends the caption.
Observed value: 4.0753 m³
